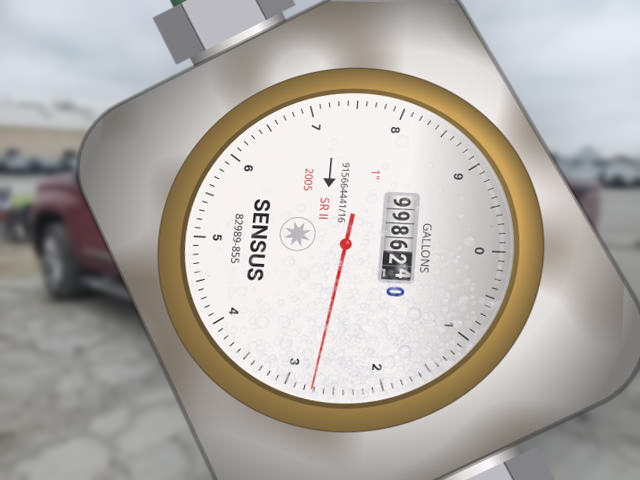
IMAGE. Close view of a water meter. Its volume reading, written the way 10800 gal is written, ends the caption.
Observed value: 9986242.7 gal
